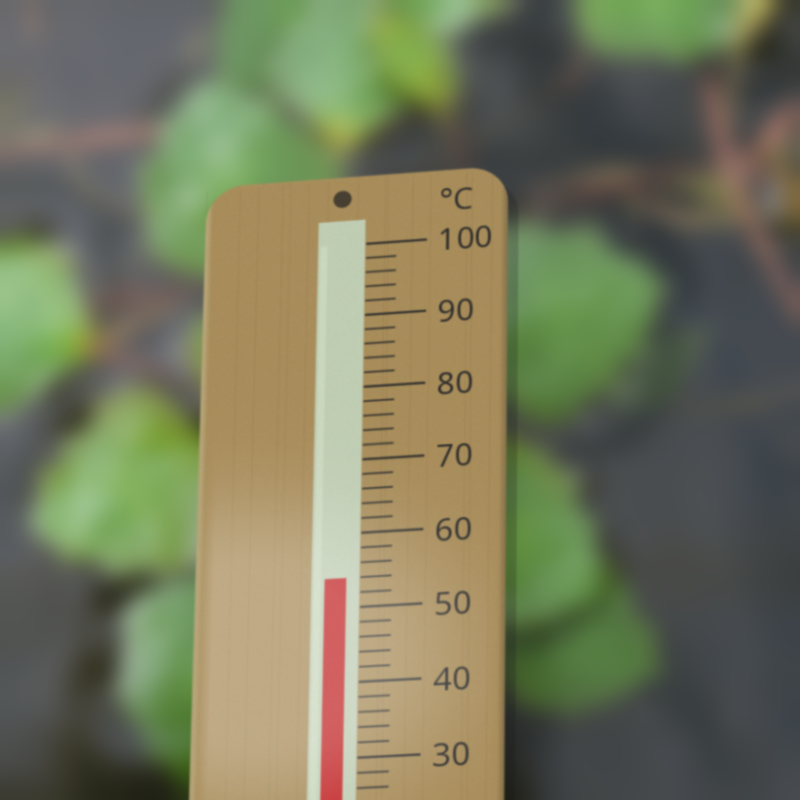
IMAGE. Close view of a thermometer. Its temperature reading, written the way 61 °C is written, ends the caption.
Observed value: 54 °C
